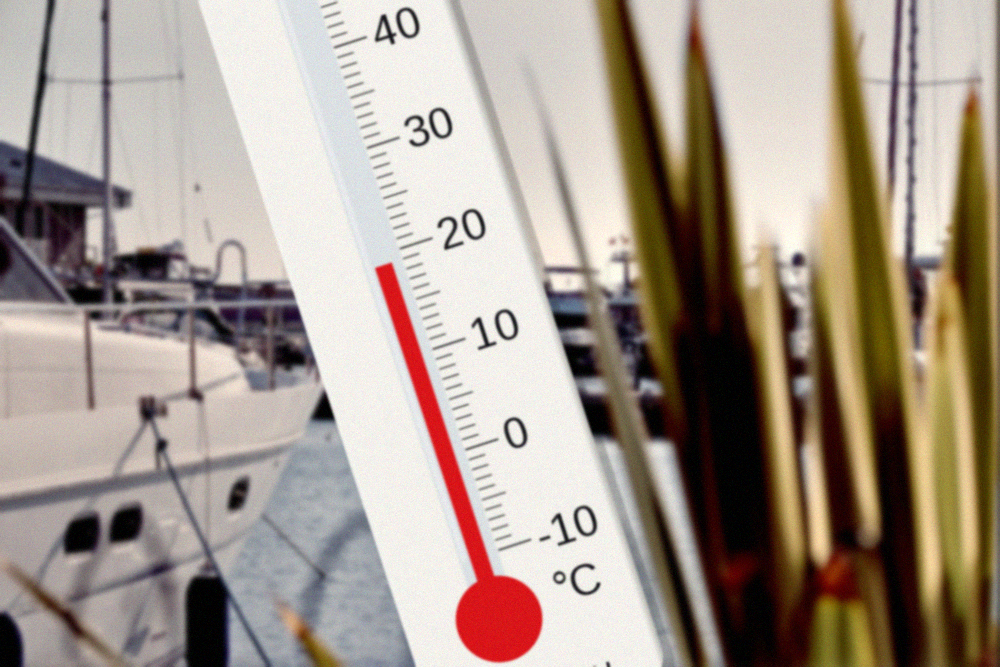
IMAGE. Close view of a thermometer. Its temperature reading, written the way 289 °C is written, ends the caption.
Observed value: 19 °C
